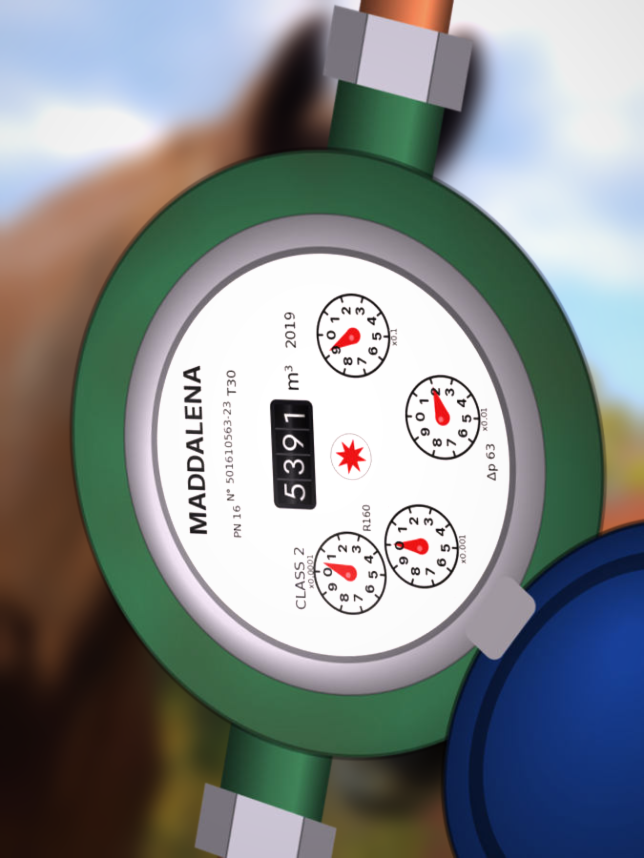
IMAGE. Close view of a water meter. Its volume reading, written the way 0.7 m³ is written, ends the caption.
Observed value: 5390.9200 m³
